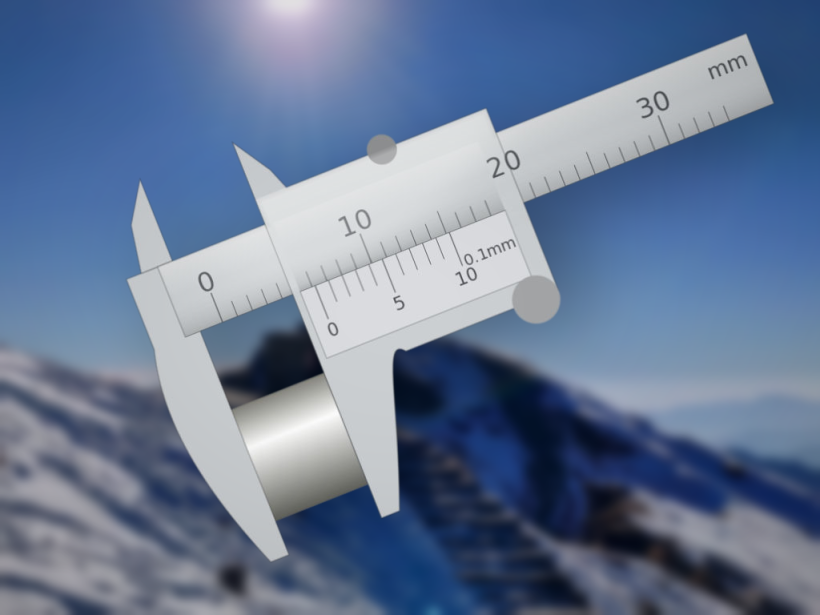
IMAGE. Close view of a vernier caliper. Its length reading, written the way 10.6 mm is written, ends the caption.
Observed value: 6.2 mm
